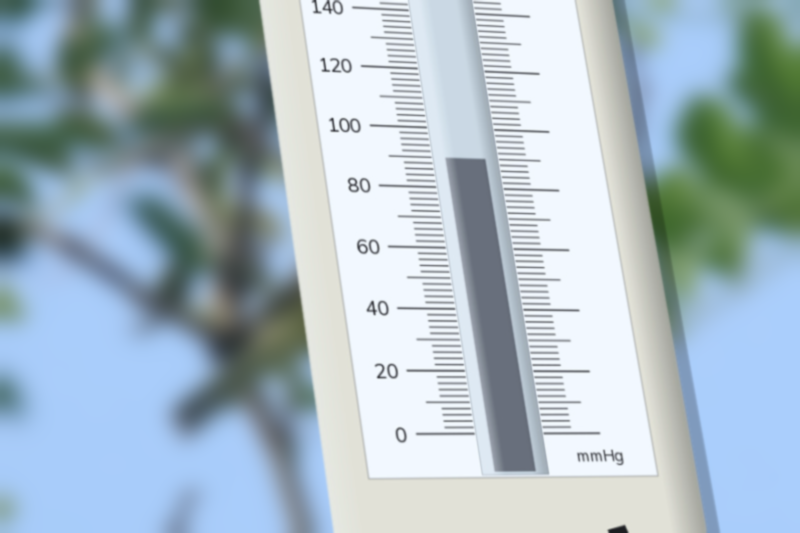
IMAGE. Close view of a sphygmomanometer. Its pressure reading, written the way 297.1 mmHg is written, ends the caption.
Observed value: 90 mmHg
